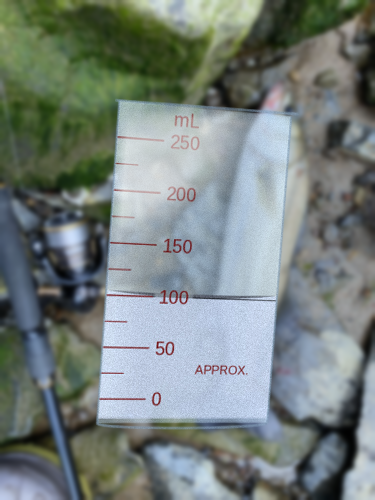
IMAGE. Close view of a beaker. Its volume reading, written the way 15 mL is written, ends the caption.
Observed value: 100 mL
